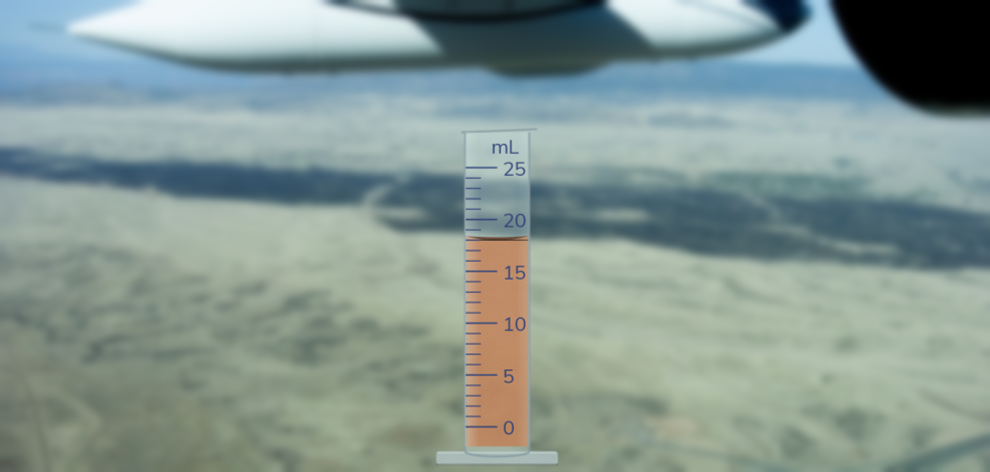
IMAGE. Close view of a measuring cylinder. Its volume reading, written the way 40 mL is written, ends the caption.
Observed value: 18 mL
